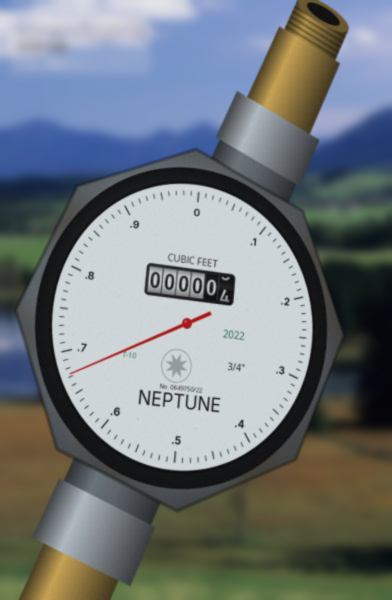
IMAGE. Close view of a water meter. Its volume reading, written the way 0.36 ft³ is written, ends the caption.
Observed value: 3.67 ft³
